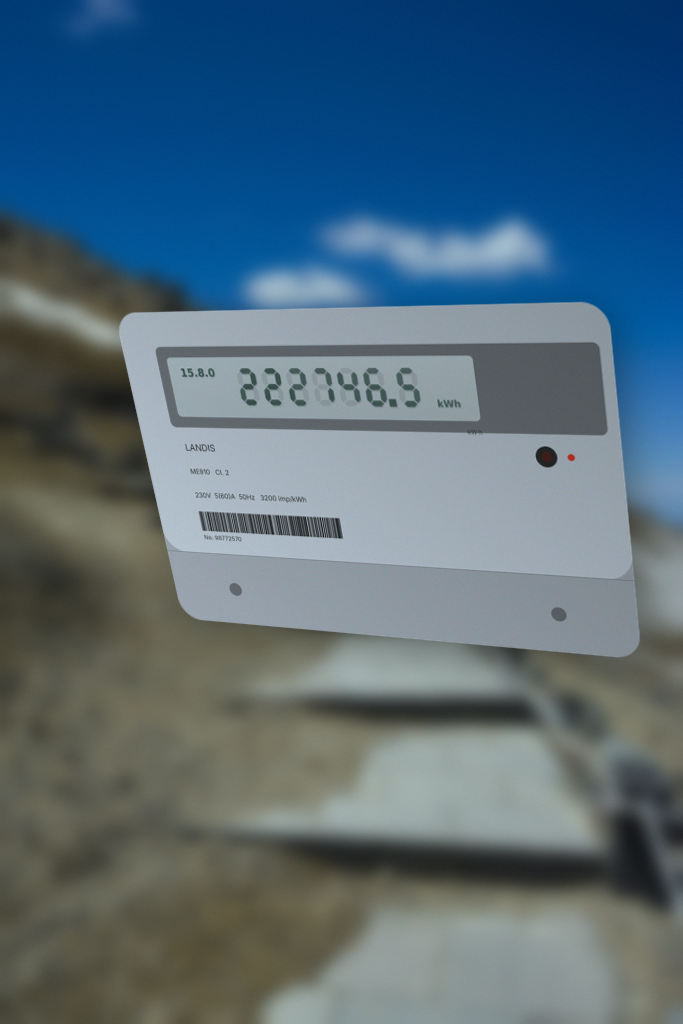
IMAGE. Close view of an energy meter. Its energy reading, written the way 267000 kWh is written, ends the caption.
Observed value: 222746.5 kWh
